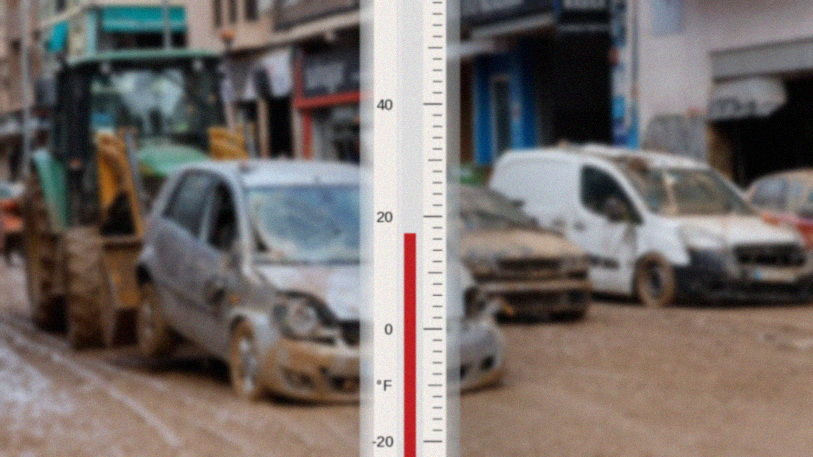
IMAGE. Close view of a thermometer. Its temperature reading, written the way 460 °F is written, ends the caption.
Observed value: 17 °F
